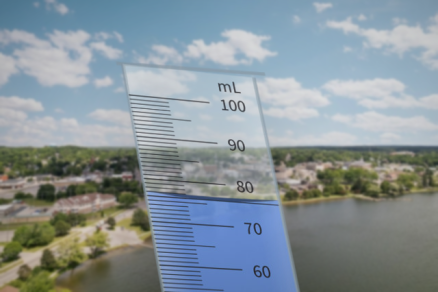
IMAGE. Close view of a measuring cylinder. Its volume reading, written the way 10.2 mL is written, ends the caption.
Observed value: 76 mL
